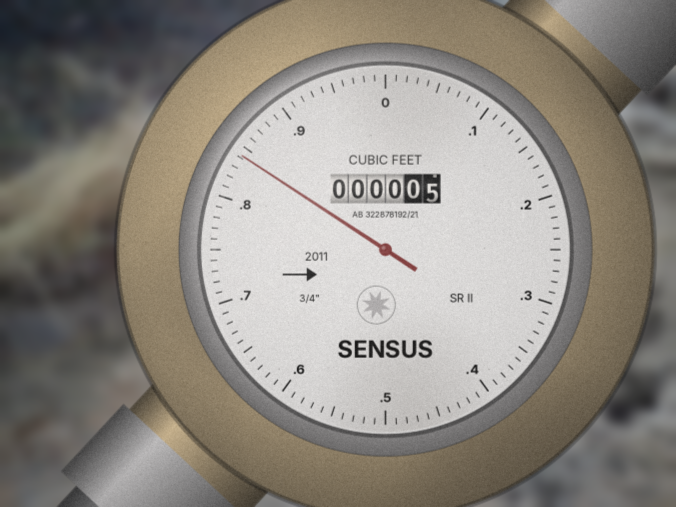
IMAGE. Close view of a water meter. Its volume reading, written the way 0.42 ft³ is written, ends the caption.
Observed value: 4.84 ft³
